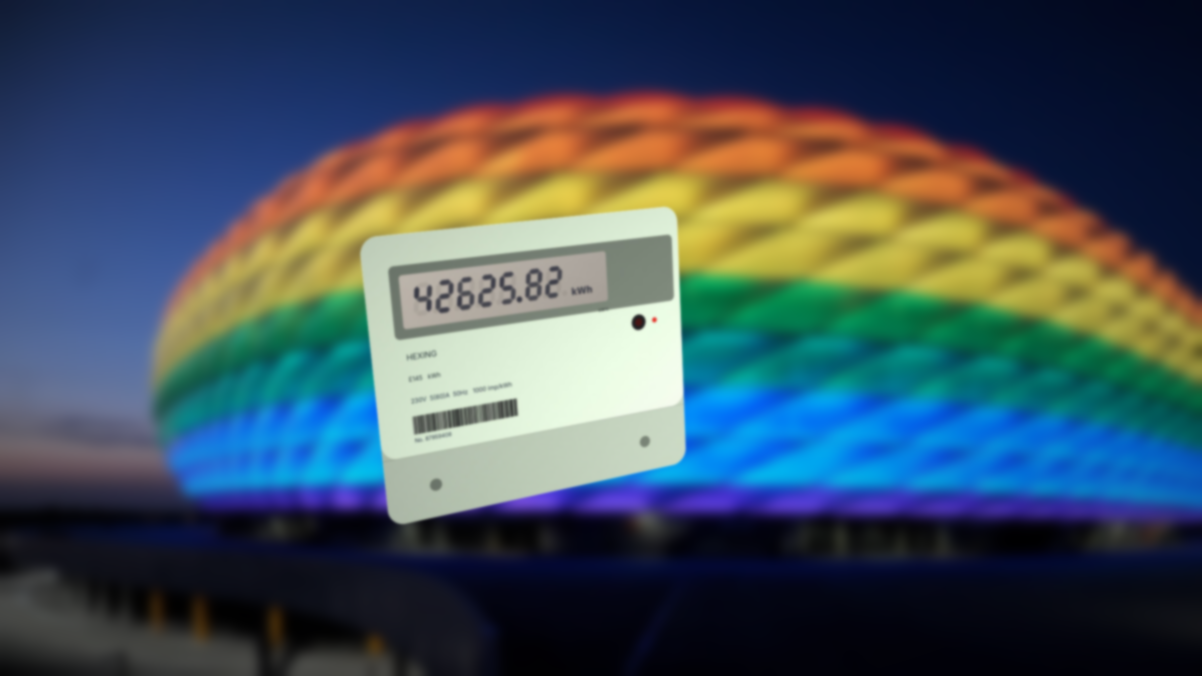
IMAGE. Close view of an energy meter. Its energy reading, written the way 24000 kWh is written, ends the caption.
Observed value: 42625.82 kWh
